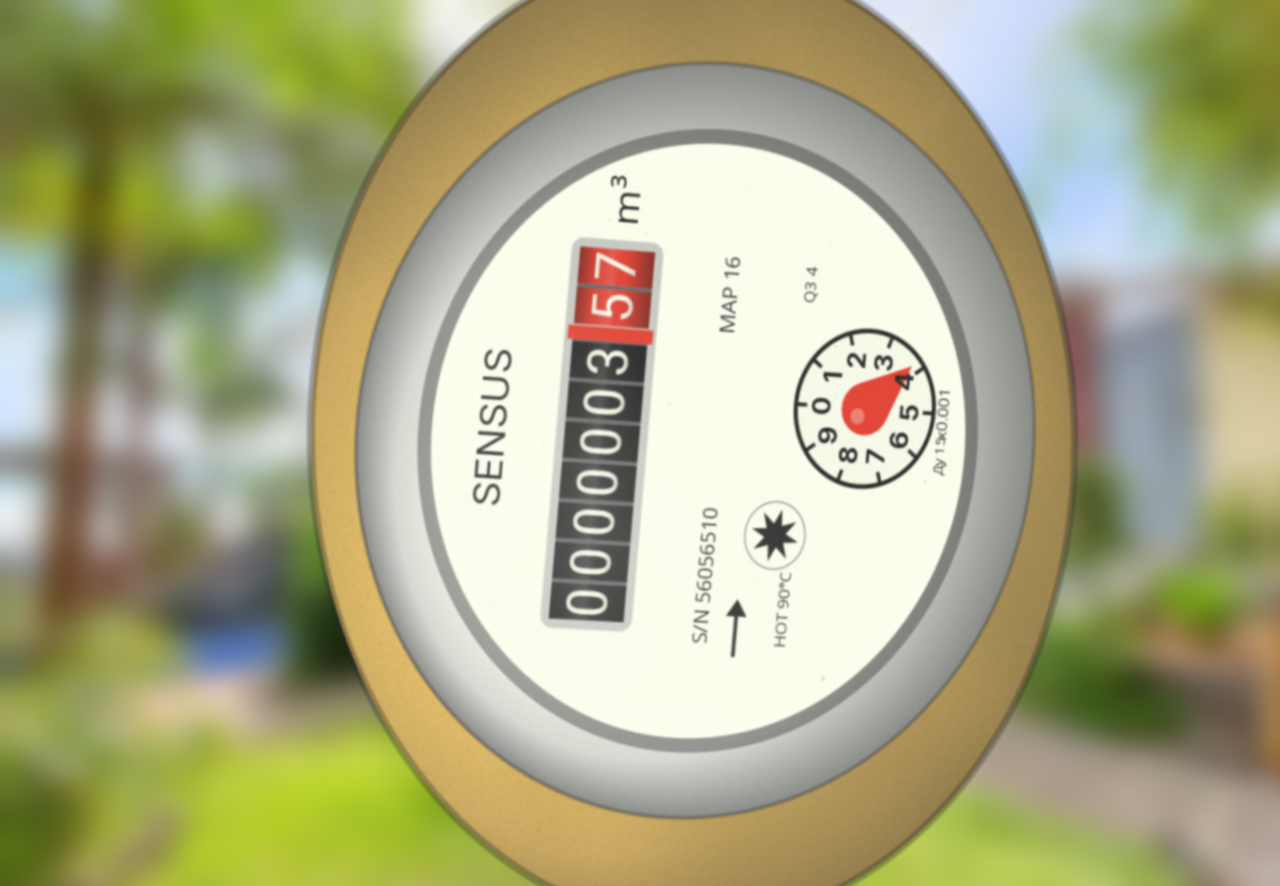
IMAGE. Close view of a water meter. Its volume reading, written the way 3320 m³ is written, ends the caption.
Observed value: 3.573 m³
